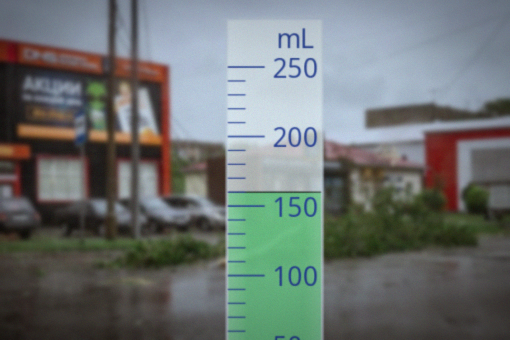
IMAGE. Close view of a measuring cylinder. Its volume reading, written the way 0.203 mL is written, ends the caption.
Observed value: 160 mL
